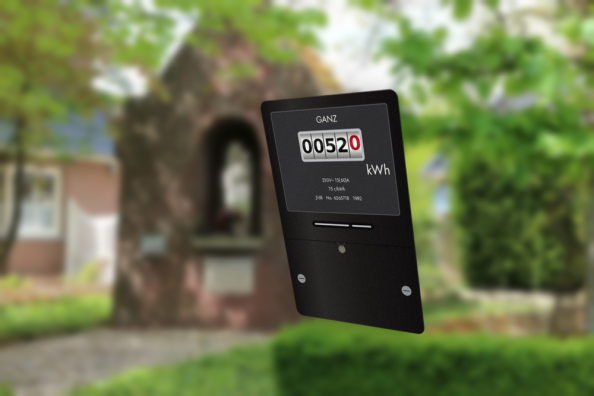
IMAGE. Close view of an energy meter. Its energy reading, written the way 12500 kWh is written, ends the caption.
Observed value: 52.0 kWh
